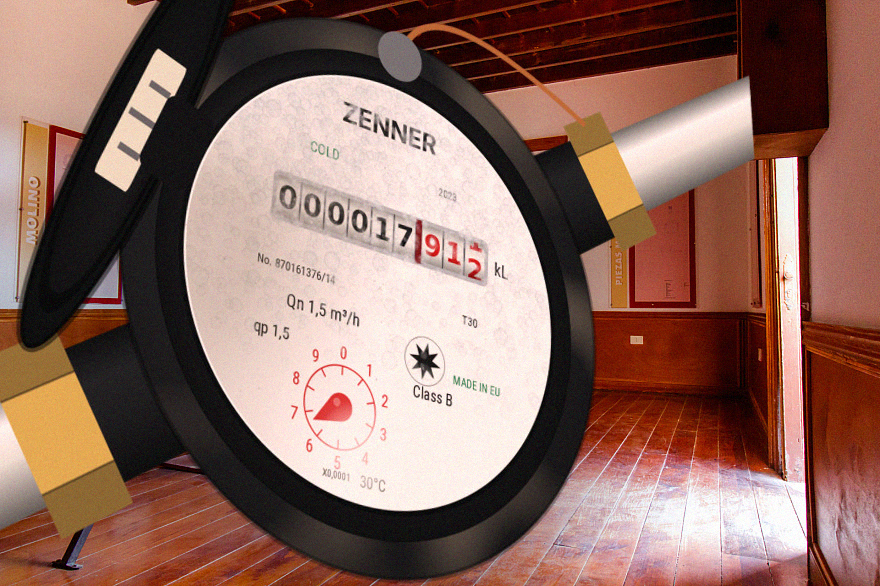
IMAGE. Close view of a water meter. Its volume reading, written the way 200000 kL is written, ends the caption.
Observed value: 17.9116 kL
